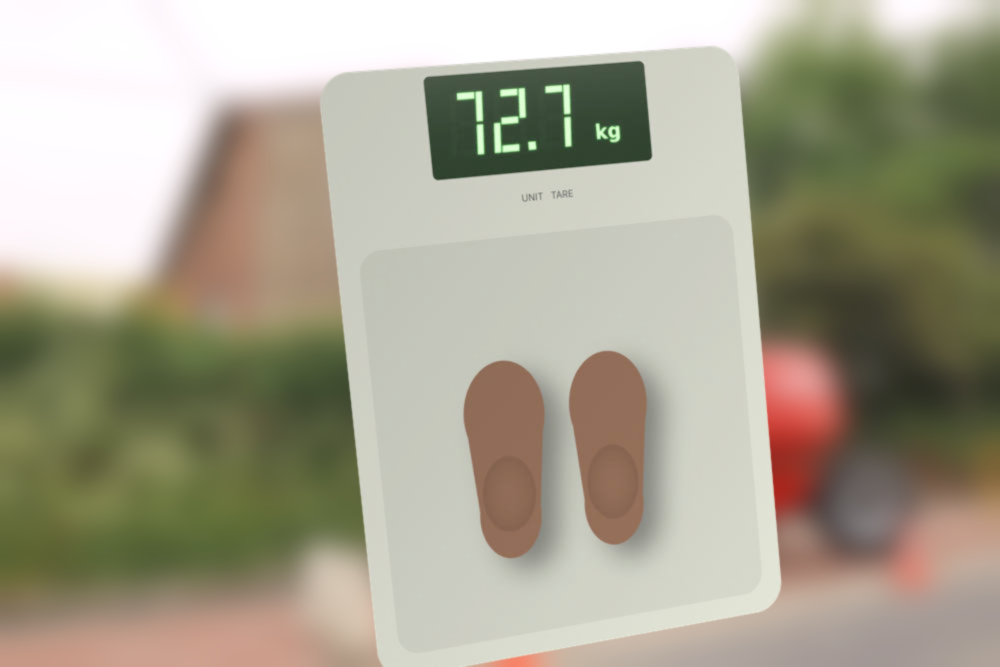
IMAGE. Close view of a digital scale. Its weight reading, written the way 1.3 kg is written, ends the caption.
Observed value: 72.7 kg
